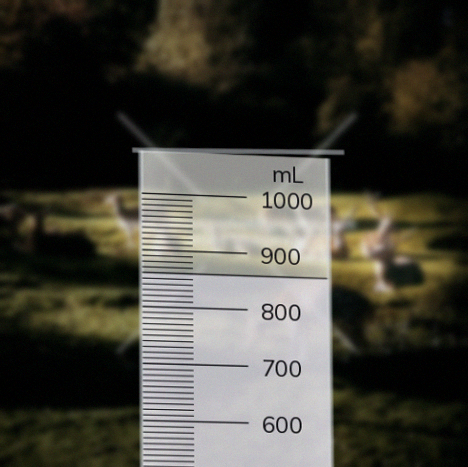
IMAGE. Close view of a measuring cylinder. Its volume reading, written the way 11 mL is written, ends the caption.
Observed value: 860 mL
